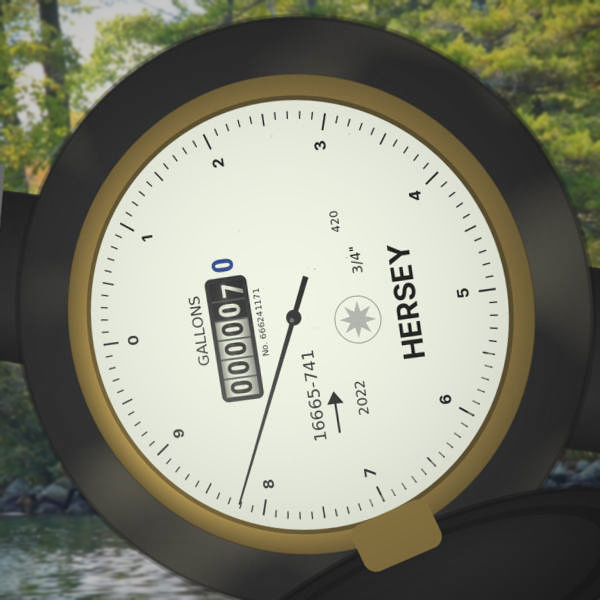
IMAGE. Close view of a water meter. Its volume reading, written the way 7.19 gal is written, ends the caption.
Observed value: 68.2 gal
